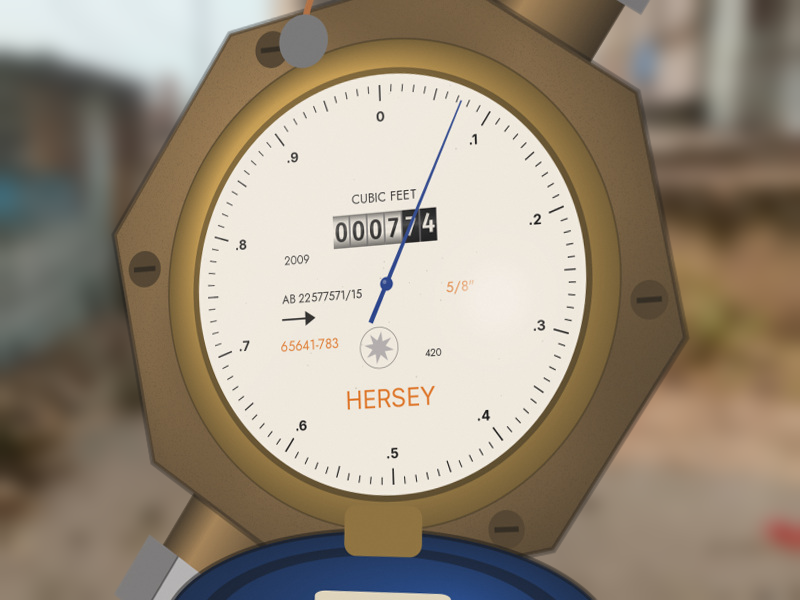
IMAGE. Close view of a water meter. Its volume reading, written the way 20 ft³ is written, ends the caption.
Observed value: 774.07 ft³
